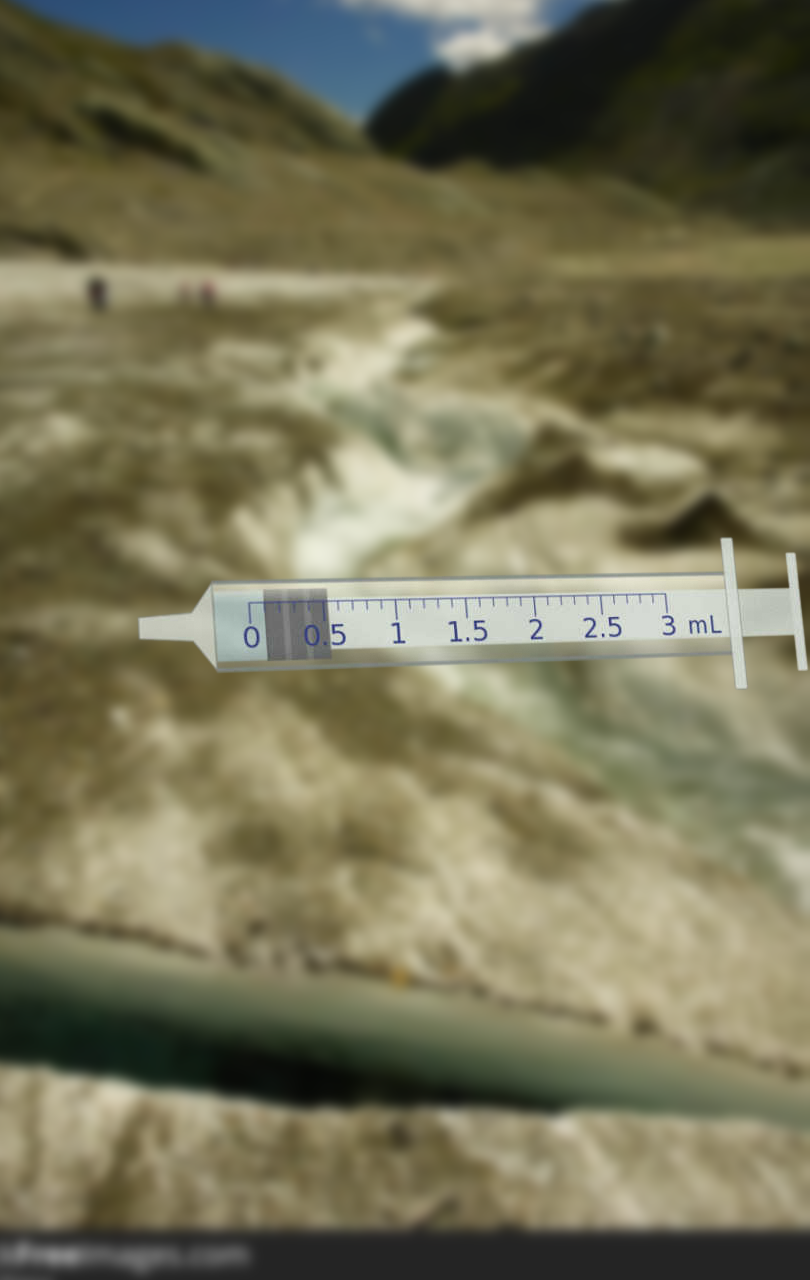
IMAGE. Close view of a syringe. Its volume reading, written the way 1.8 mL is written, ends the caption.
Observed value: 0.1 mL
